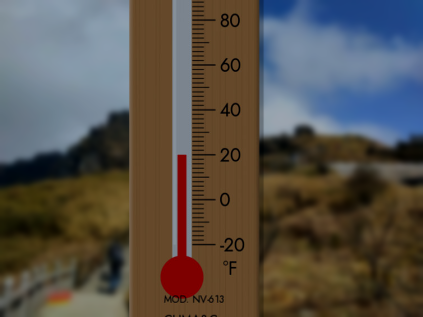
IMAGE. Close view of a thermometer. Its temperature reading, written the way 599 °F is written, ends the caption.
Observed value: 20 °F
